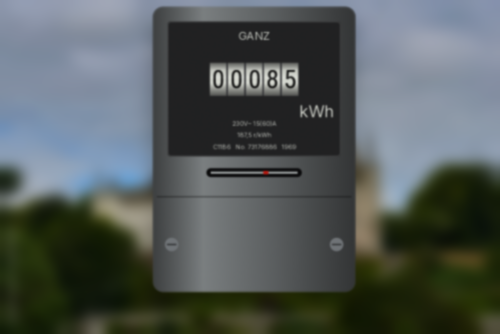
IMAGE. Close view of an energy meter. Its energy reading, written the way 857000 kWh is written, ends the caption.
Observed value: 85 kWh
